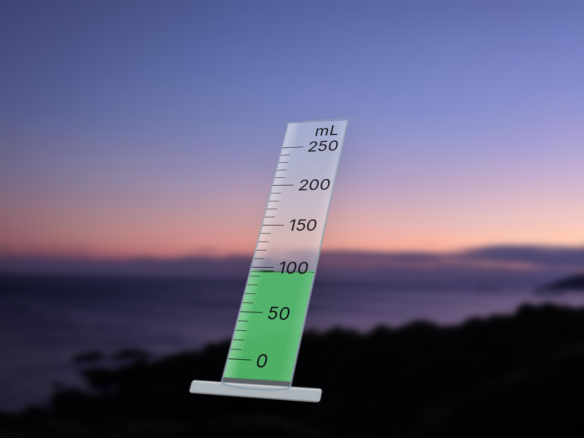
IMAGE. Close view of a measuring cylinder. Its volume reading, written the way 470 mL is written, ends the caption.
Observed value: 95 mL
